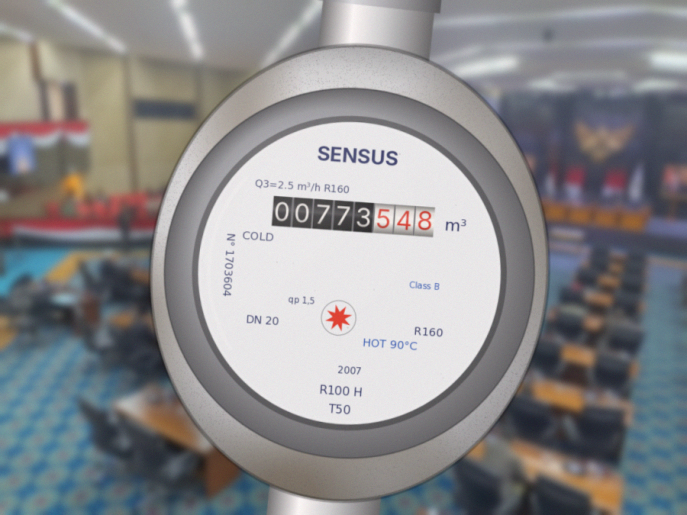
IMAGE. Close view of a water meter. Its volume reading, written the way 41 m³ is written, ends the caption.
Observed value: 773.548 m³
